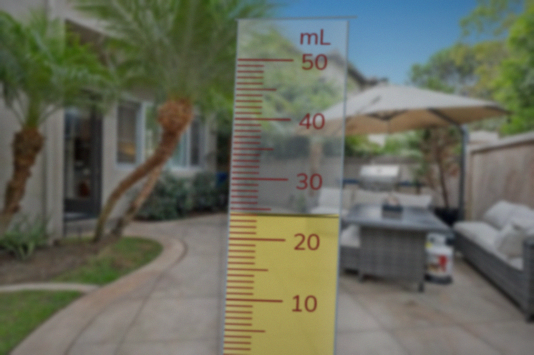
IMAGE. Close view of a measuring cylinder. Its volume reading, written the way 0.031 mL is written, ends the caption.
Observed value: 24 mL
